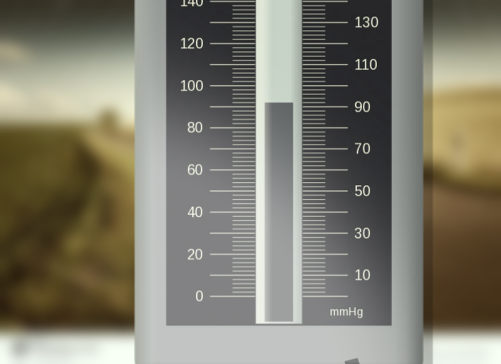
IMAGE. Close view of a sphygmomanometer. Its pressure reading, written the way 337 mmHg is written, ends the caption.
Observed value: 92 mmHg
